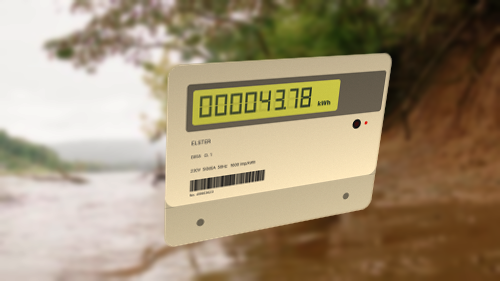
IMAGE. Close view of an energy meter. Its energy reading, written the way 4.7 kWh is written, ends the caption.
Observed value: 43.78 kWh
